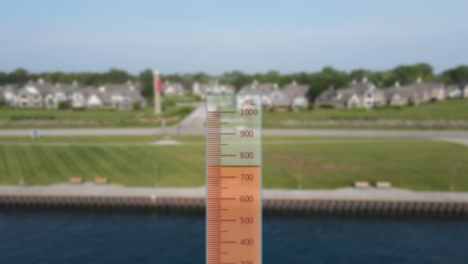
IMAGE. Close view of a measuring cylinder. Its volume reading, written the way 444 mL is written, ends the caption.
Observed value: 750 mL
